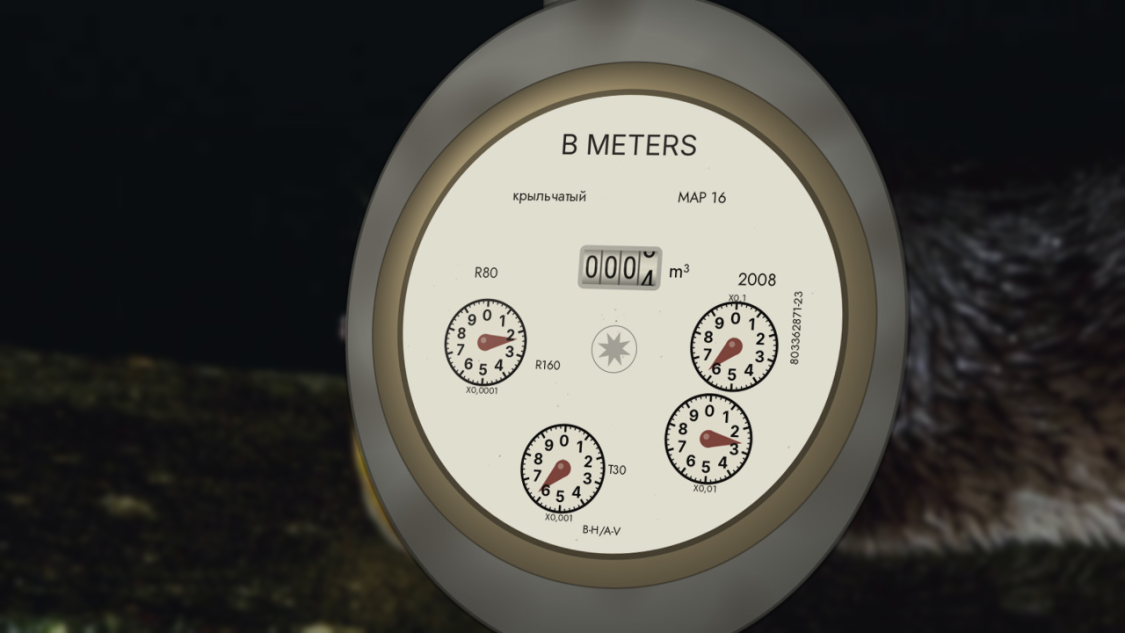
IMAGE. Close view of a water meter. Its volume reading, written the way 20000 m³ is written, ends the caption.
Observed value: 3.6262 m³
